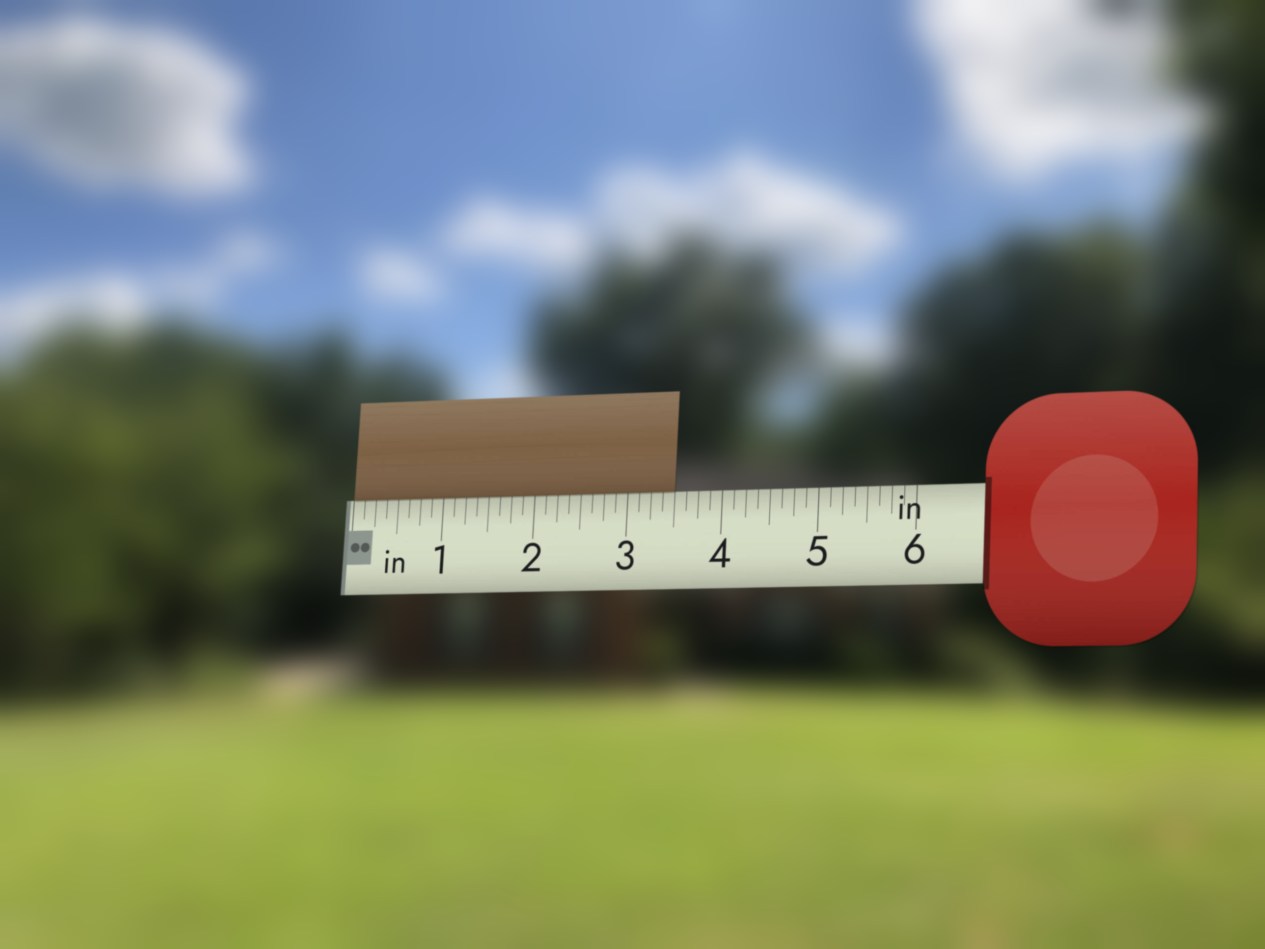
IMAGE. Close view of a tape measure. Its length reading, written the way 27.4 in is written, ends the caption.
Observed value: 3.5 in
